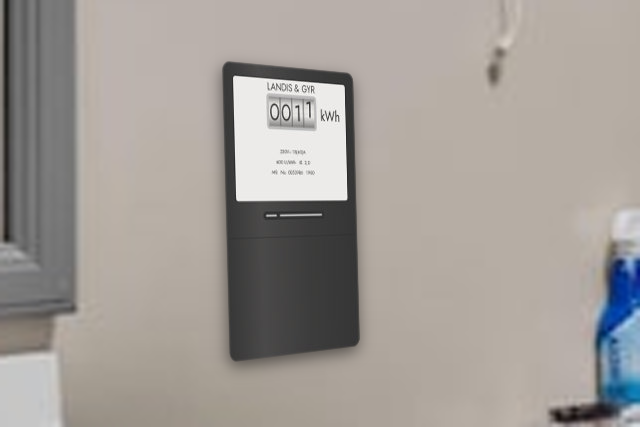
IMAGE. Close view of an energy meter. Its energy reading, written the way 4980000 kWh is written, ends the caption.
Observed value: 11 kWh
